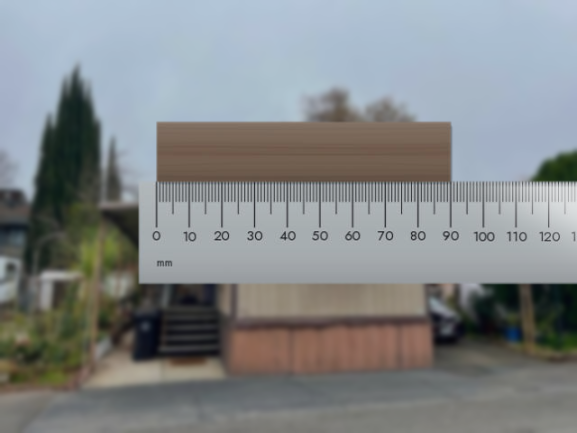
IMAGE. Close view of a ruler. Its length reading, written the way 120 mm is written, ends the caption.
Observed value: 90 mm
